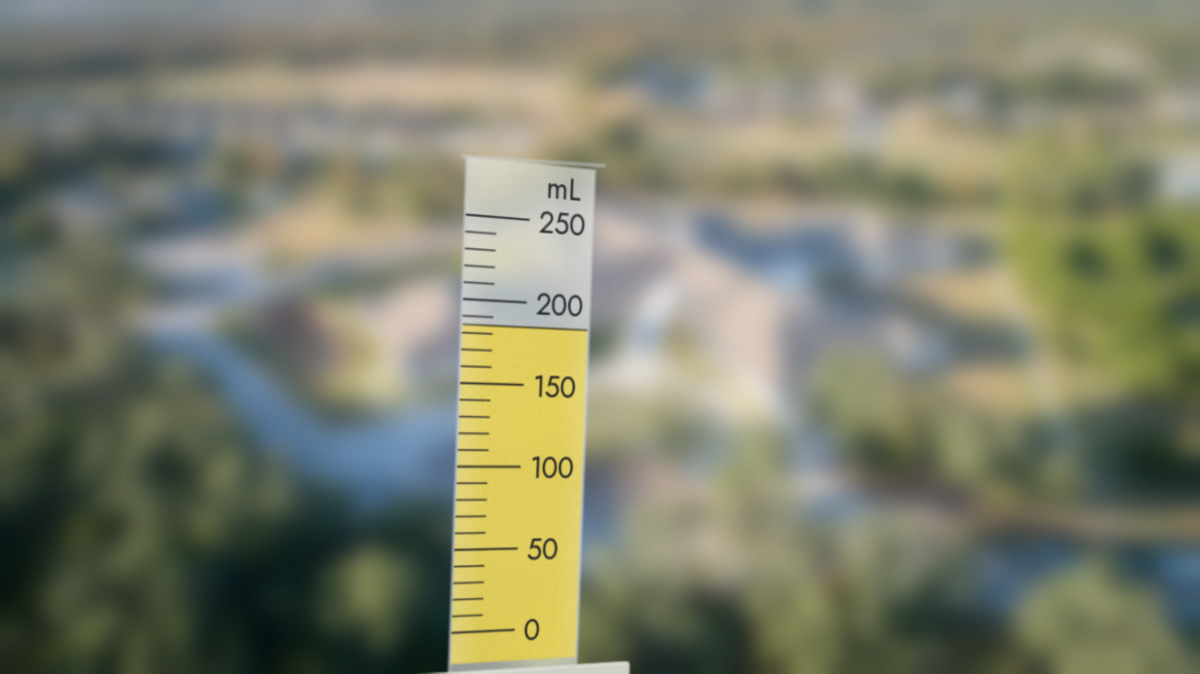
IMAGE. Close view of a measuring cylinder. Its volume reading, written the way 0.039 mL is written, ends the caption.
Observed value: 185 mL
